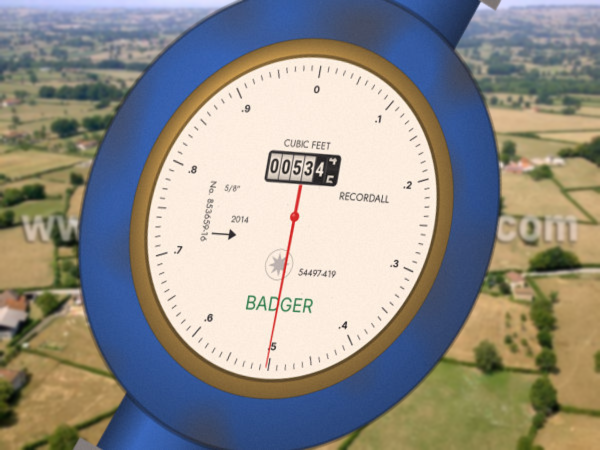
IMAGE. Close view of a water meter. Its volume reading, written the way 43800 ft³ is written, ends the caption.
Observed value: 5344.50 ft³
